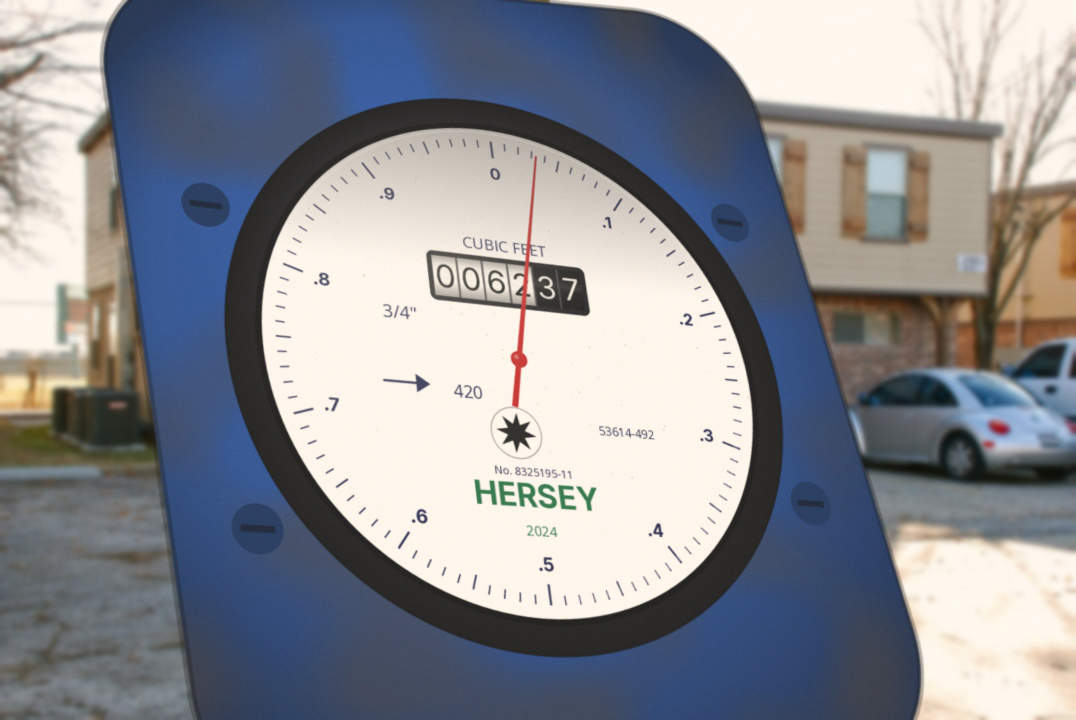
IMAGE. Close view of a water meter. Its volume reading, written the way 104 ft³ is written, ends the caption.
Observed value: 6237.03 ft³
